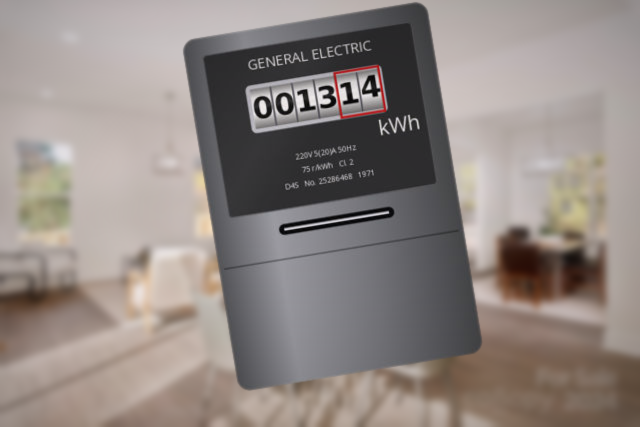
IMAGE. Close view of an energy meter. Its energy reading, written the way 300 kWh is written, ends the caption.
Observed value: 13.14 kWh
